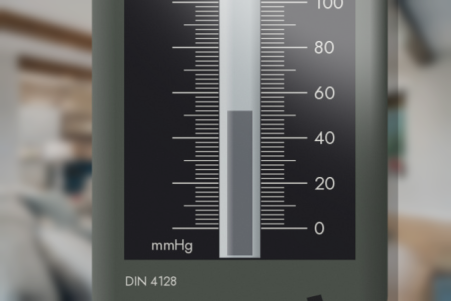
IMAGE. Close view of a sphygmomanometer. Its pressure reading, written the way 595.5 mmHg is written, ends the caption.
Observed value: 52 mmHg
